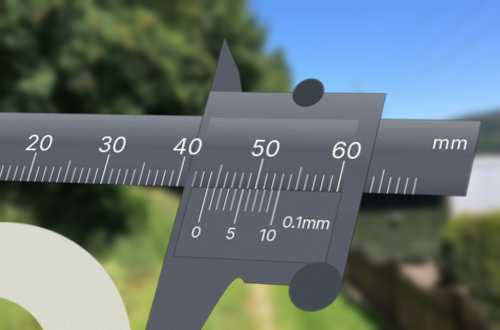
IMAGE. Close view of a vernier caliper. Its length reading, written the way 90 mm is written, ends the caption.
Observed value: 44.0 mm
